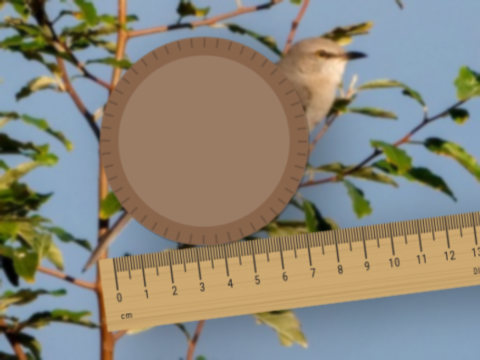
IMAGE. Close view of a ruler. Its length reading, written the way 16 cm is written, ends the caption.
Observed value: 7.5 cm
